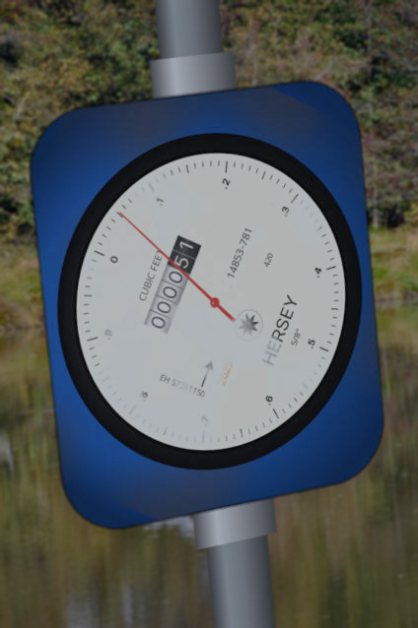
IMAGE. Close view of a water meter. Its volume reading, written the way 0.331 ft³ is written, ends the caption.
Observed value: 51.05 ft³
